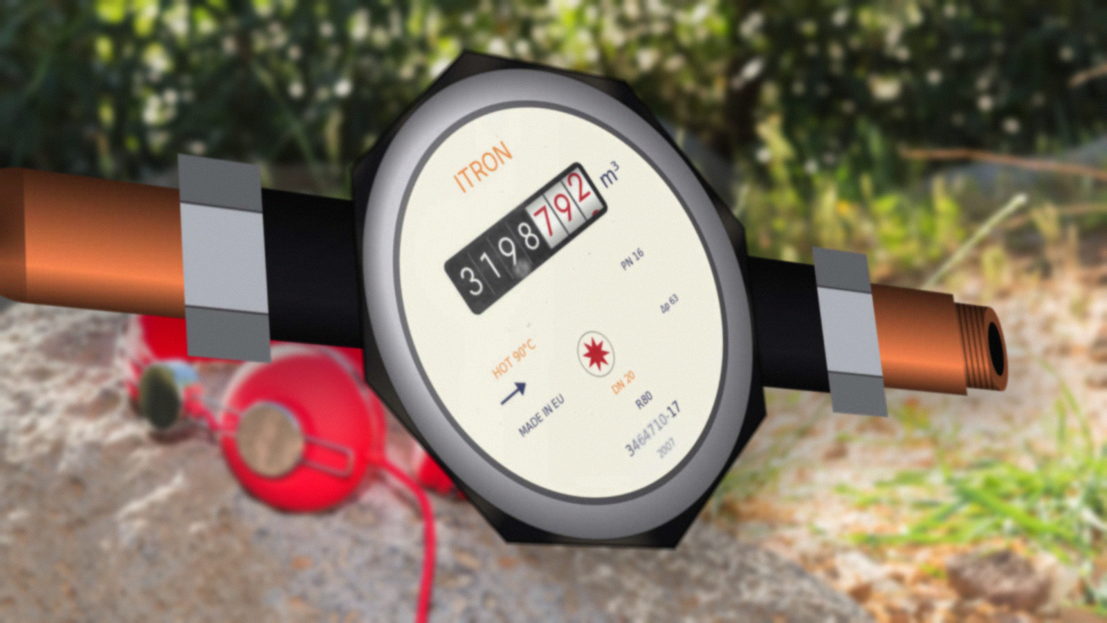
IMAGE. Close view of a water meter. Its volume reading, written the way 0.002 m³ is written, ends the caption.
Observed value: 3198.792 m³
